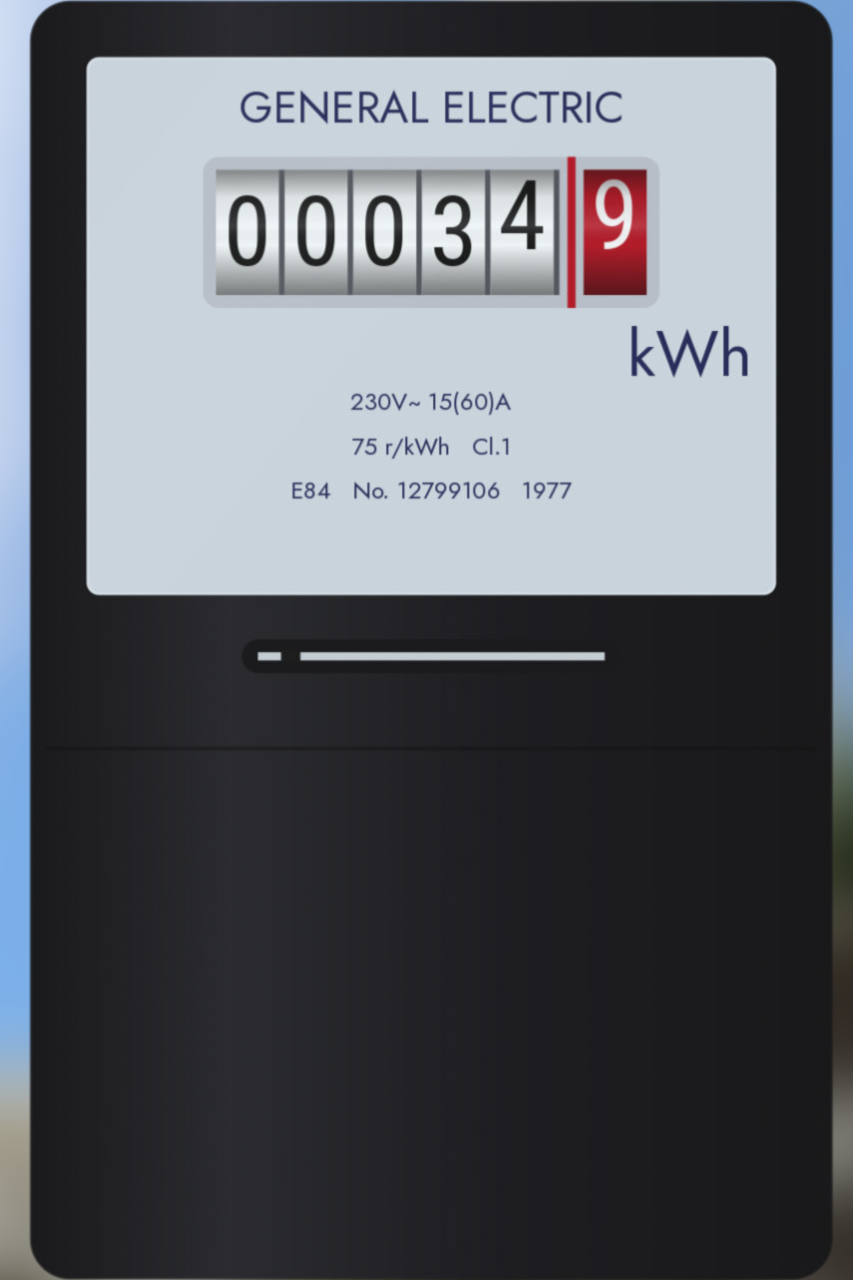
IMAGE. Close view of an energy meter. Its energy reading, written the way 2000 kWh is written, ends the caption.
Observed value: 34.9 kWh
